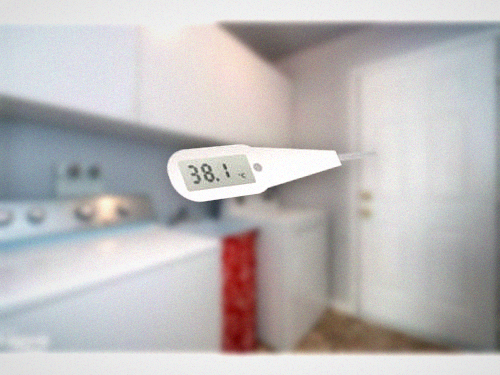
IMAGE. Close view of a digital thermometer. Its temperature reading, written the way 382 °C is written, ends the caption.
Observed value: 38.1 °C
